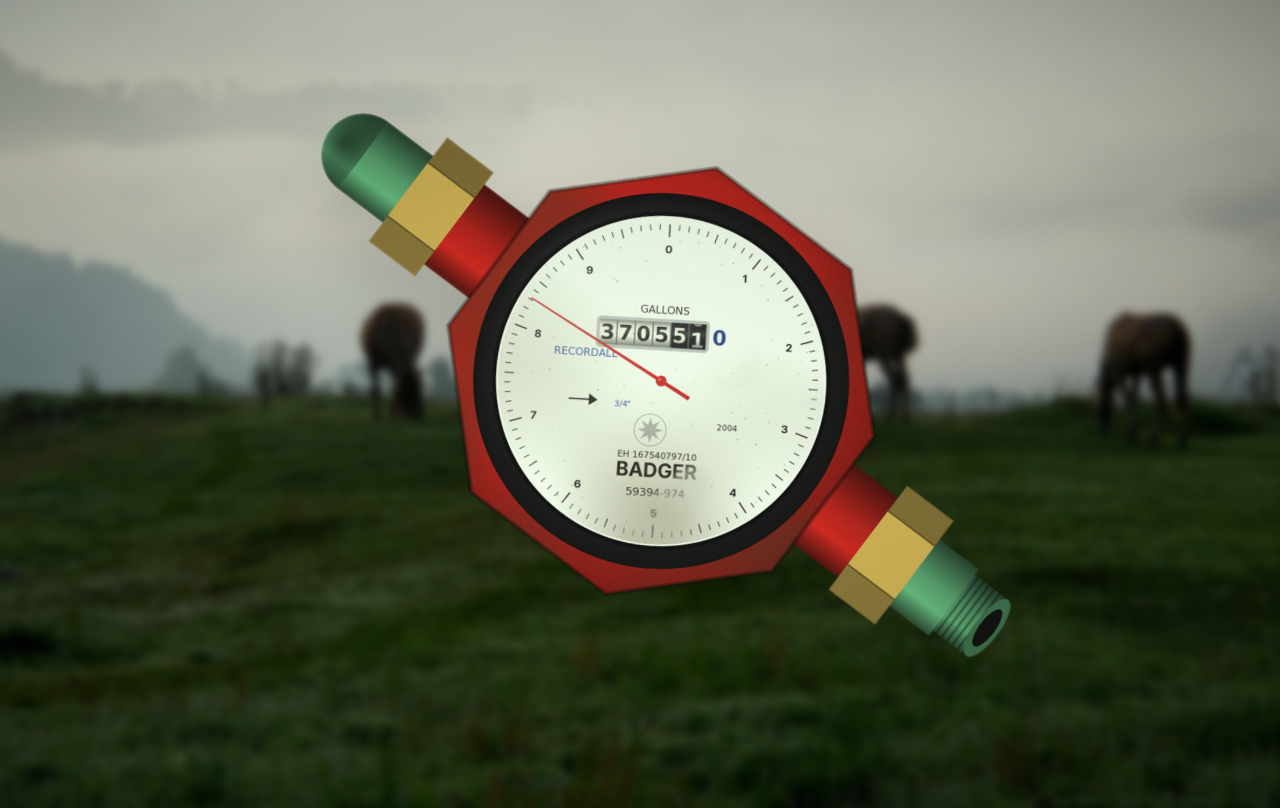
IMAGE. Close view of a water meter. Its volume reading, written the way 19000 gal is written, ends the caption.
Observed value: 3705508.3 gal
